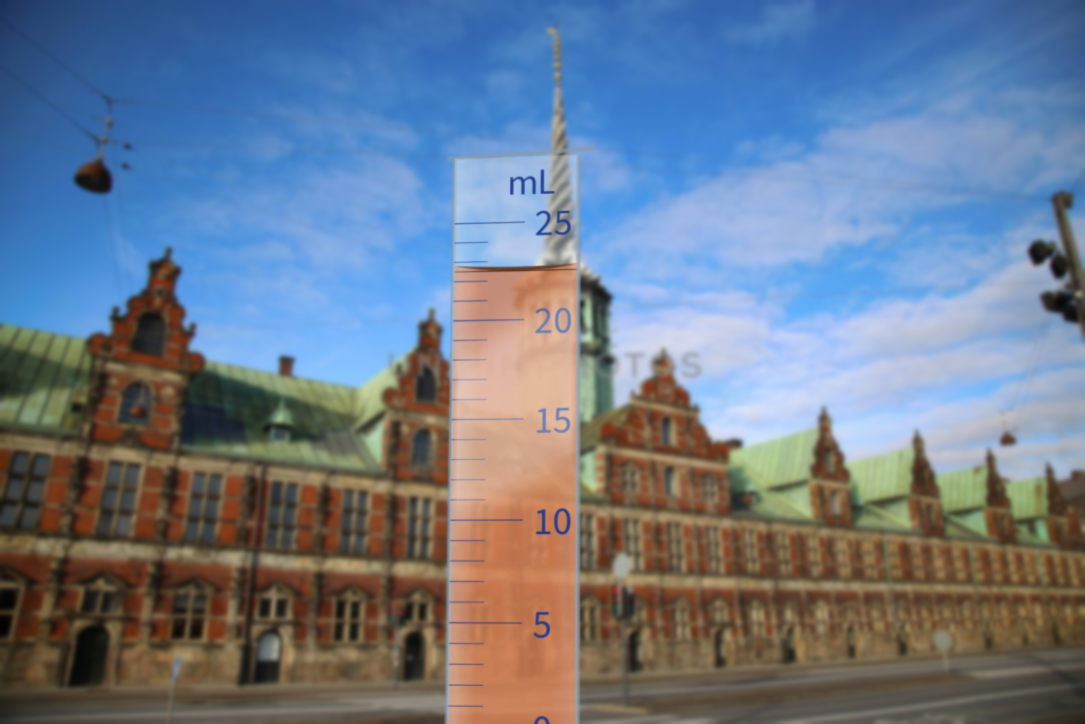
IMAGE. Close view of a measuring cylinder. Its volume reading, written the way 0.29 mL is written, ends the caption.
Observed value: 22.5 mL
